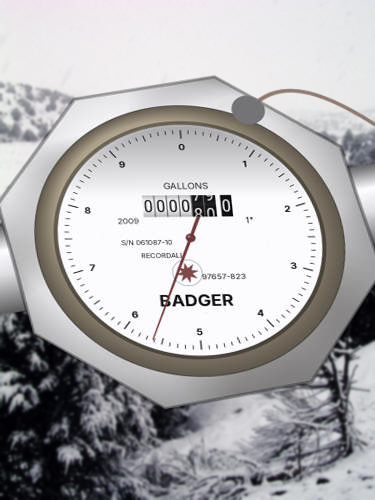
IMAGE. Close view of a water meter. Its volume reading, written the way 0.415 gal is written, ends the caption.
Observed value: 795.6 gal
